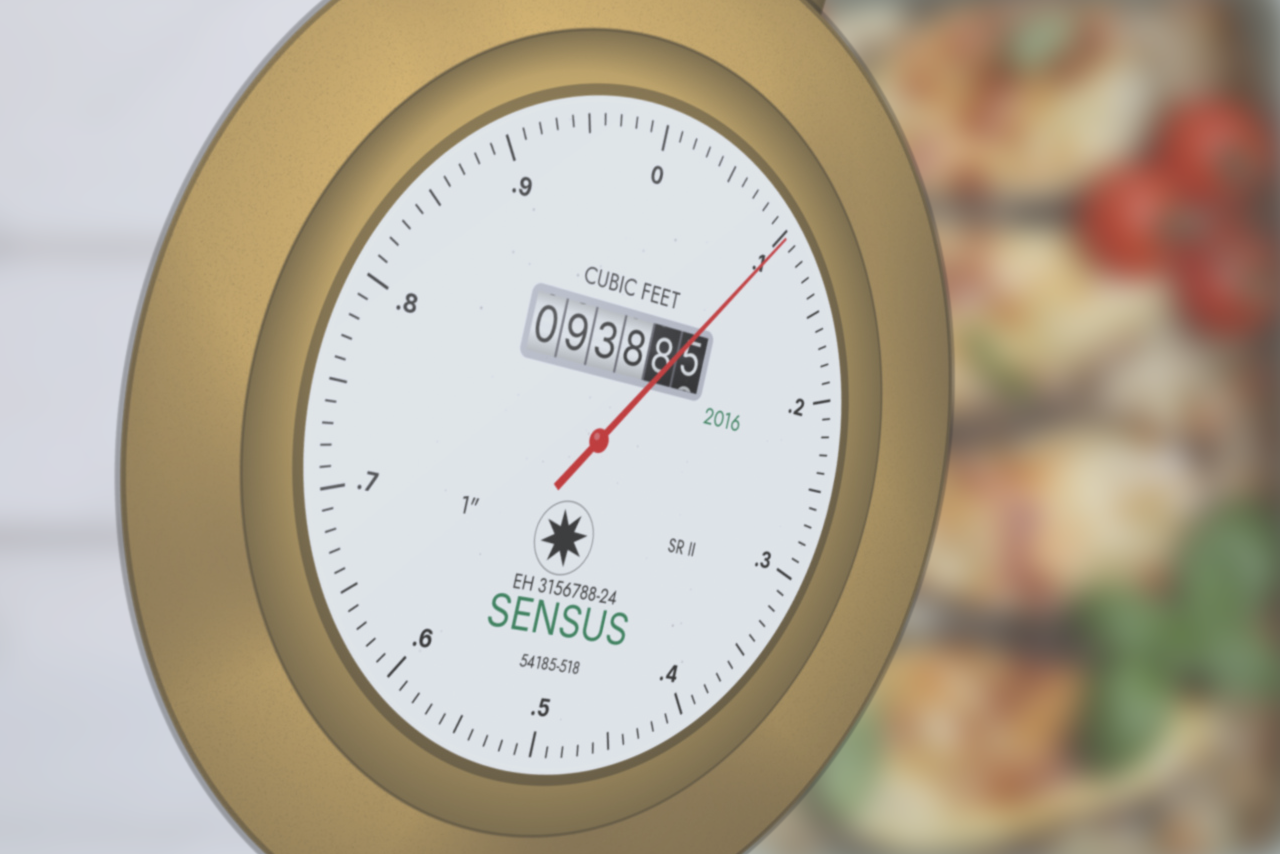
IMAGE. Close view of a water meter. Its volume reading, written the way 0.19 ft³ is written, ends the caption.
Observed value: 93885.10 ft³
